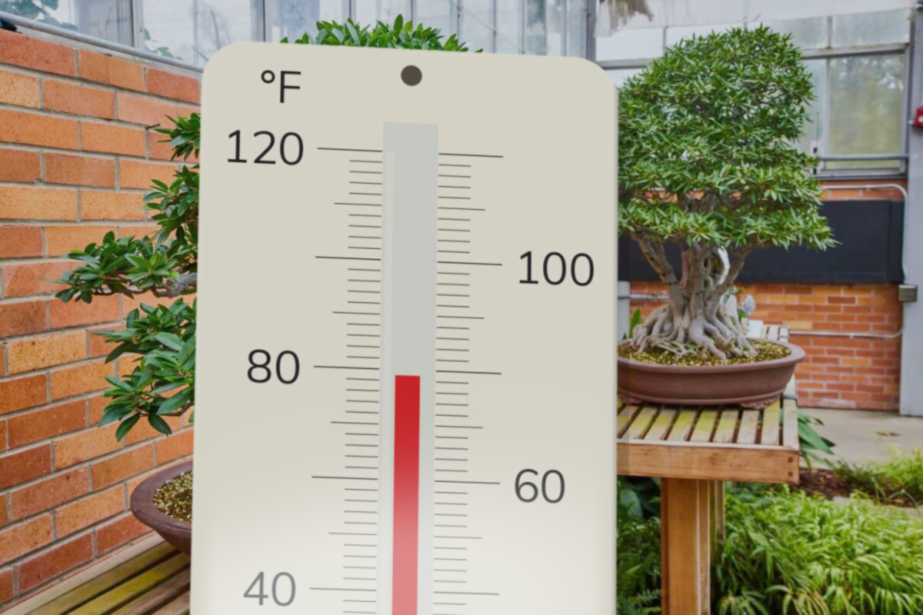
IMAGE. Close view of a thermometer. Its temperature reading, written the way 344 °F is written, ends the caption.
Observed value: 79 °F
